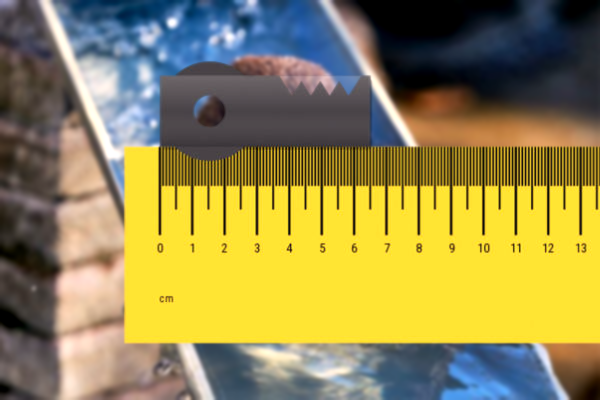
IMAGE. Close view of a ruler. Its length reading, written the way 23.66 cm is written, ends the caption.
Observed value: 6.5 cm
